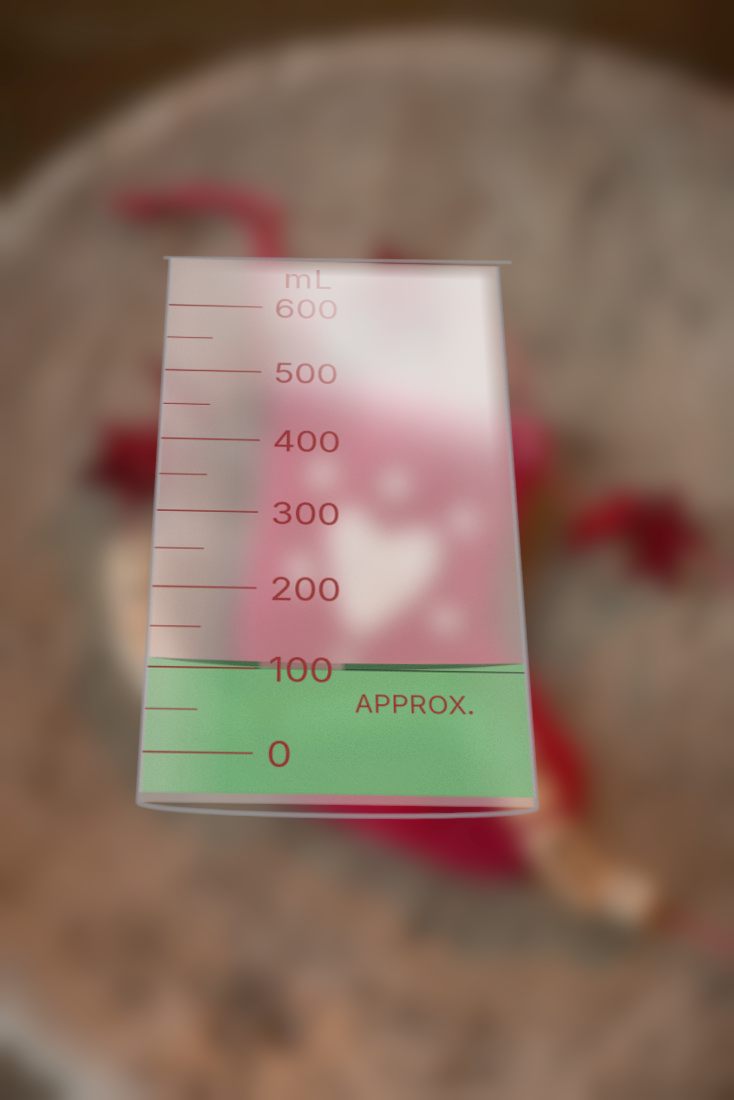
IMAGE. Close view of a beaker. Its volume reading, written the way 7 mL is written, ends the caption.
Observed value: 100 mL
